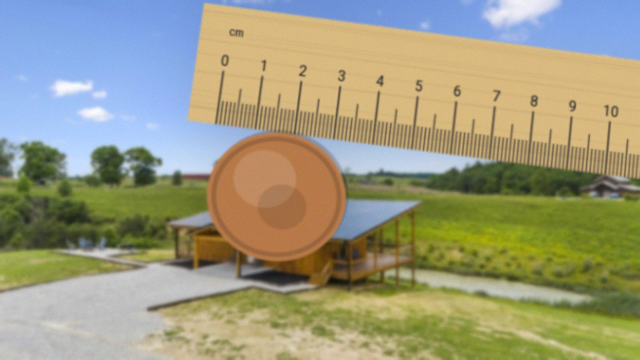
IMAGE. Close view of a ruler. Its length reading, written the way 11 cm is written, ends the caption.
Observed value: 3.5 cm
